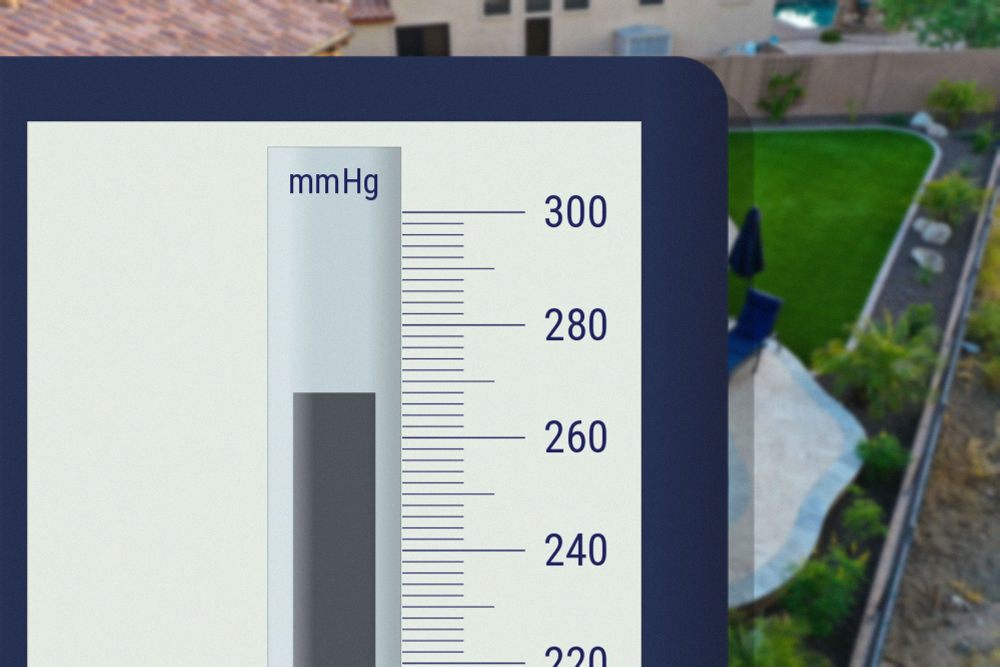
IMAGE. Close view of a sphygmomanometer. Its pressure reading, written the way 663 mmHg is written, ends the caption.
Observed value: 268 mmHg
